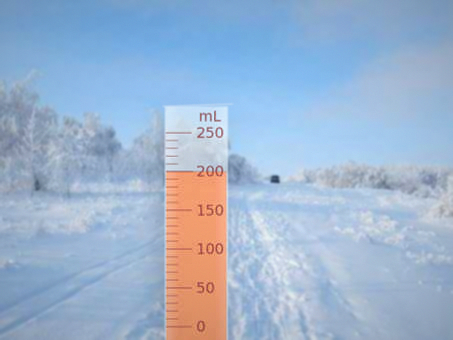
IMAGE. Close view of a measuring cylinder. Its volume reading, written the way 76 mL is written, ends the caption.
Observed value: 200 mL
